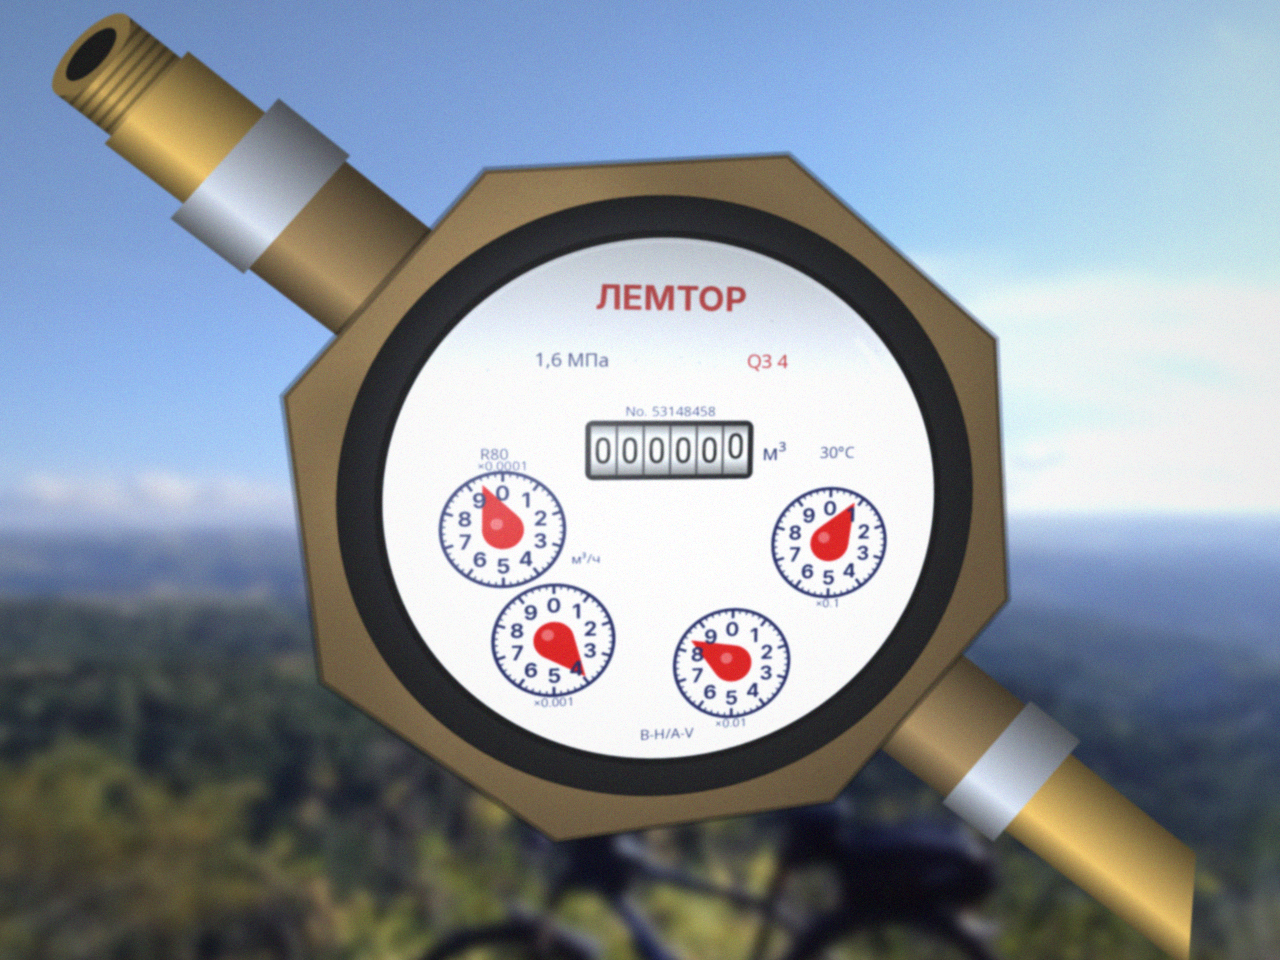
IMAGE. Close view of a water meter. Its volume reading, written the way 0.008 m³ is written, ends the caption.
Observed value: 0.0839 m³
